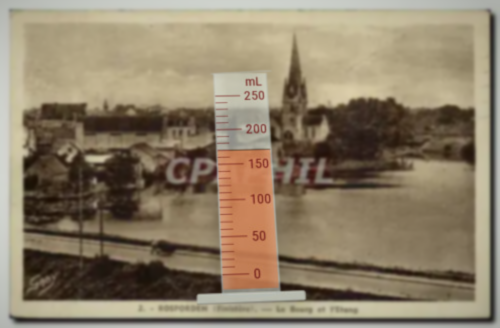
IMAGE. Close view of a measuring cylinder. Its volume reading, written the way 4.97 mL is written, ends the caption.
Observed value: 170 mL
